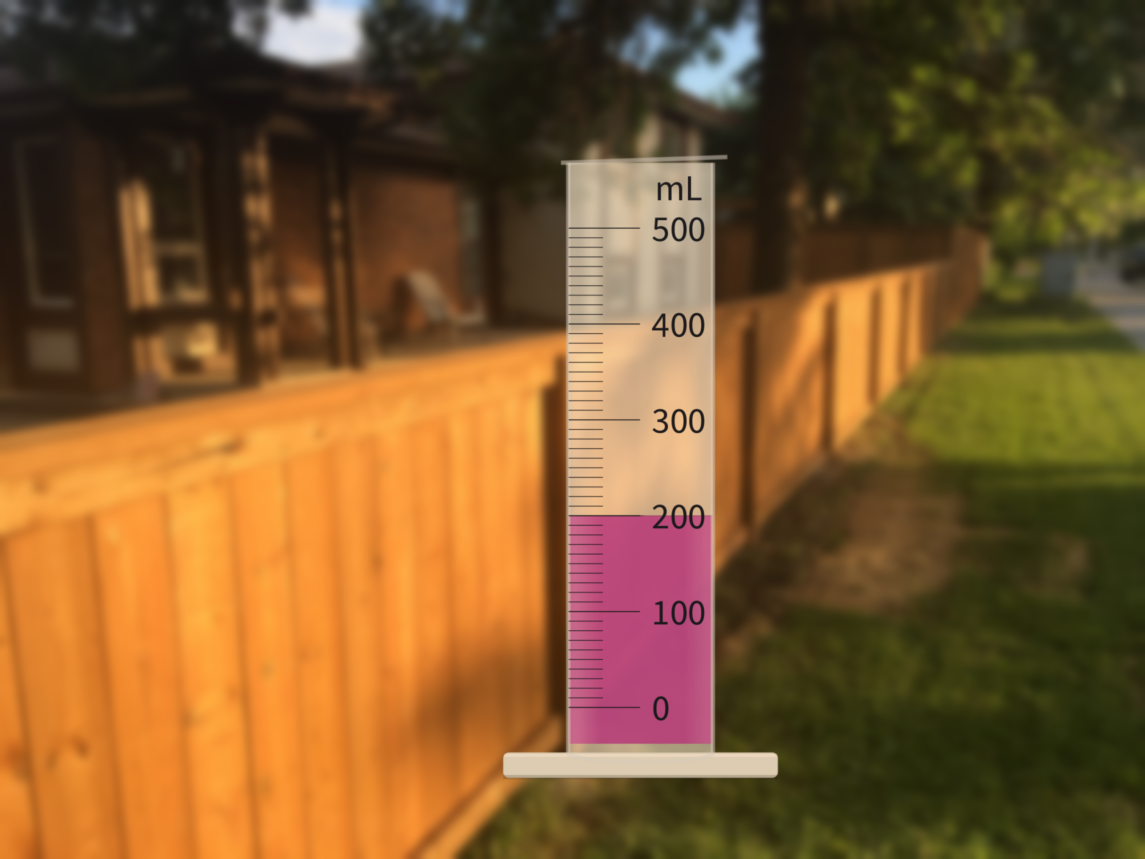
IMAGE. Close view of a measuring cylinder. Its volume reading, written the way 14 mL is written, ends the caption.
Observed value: 200 mL
